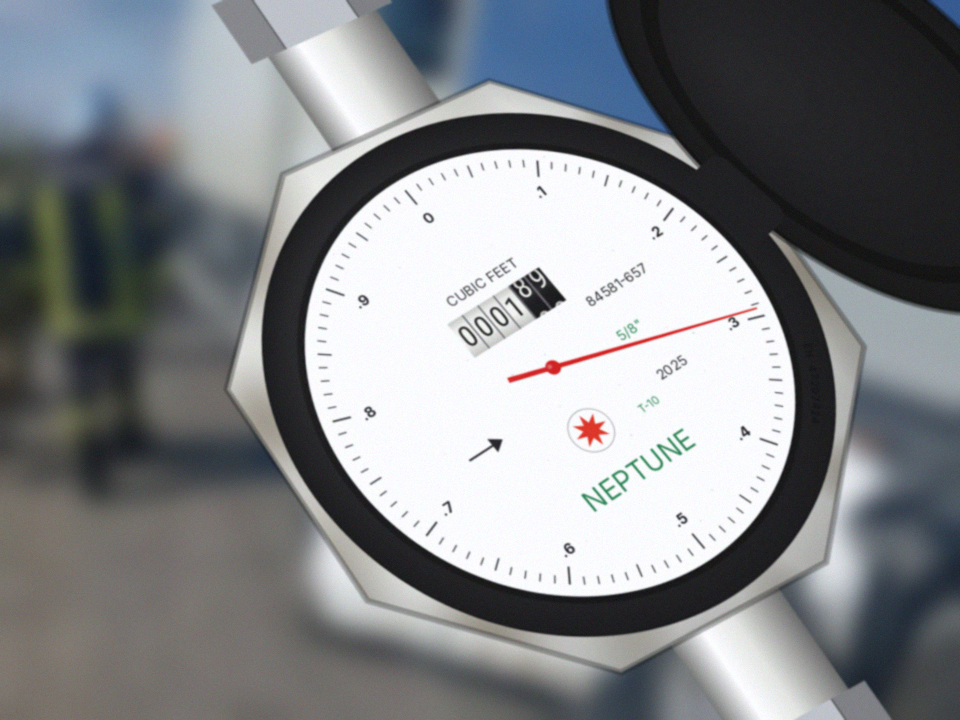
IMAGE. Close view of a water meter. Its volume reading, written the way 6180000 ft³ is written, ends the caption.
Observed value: 189.29 ft³
